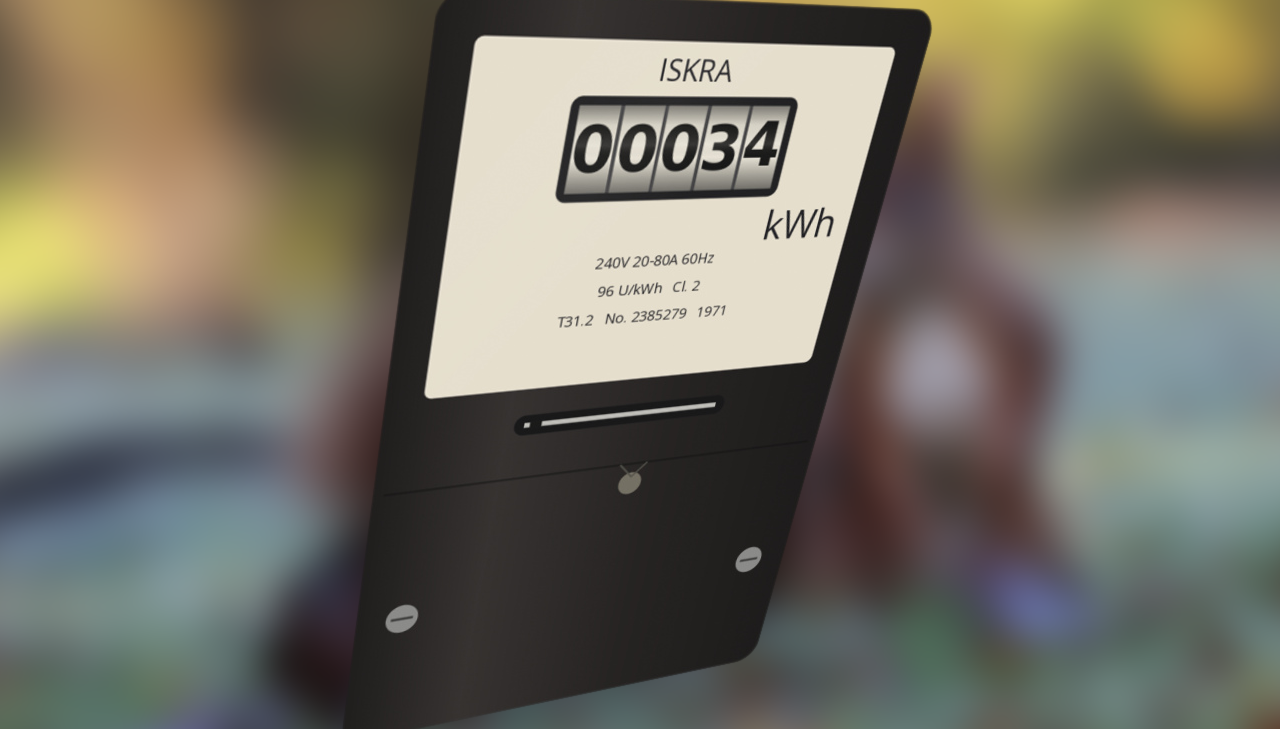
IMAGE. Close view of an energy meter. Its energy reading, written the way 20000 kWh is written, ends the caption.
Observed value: 34 kWh
